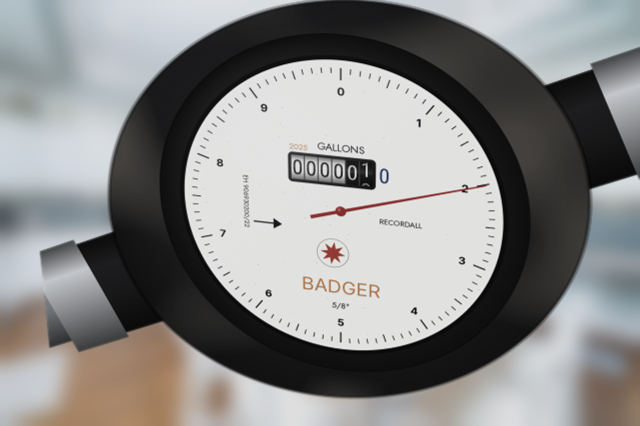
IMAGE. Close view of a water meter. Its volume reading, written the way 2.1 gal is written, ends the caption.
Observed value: 12.0 gal
